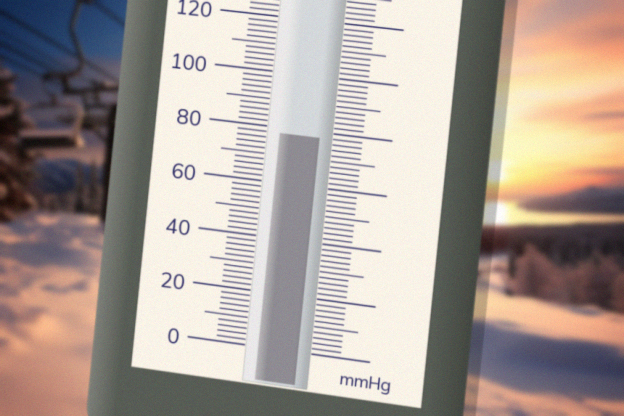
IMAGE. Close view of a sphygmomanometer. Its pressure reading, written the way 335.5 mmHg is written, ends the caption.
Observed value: 78 mmHg
